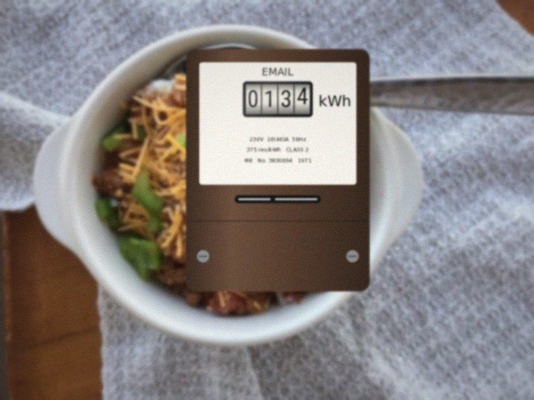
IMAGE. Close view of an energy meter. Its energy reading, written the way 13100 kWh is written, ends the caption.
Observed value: 134 kWh
